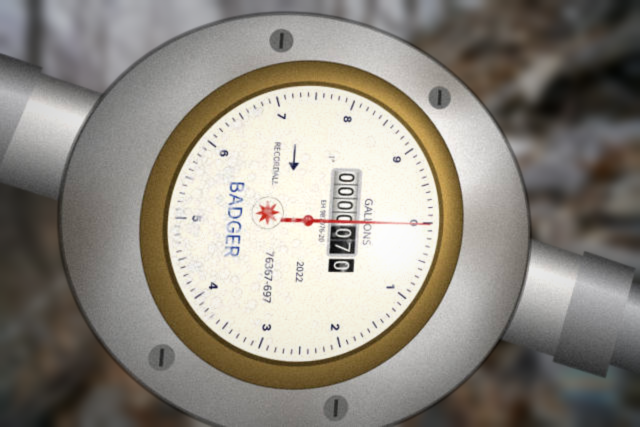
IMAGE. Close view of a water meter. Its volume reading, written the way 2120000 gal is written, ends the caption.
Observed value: 70.0 gal
